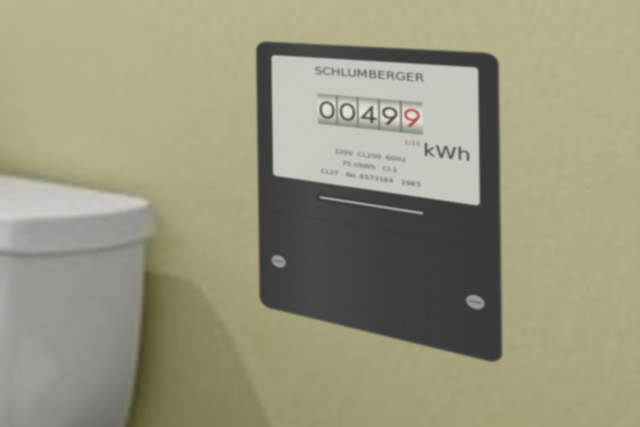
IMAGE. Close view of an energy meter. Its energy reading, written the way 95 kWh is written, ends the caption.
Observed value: 49.9 kWh
